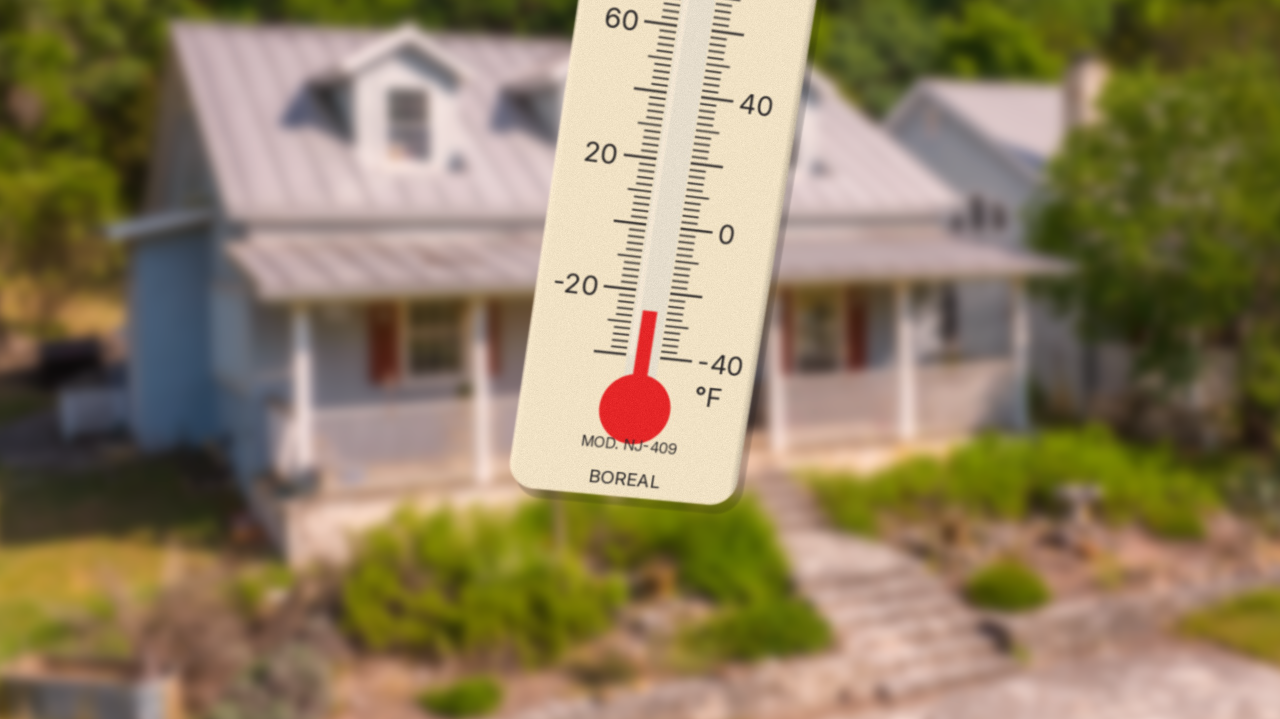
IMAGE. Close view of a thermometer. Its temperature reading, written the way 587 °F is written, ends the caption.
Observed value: -26 °F
